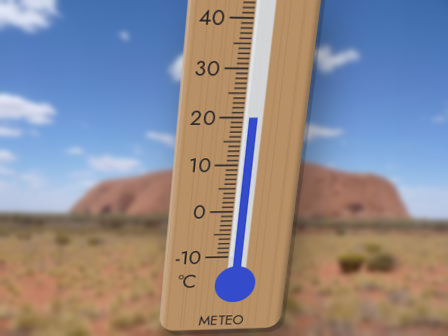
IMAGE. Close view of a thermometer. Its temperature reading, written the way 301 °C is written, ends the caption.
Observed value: 20 °C
